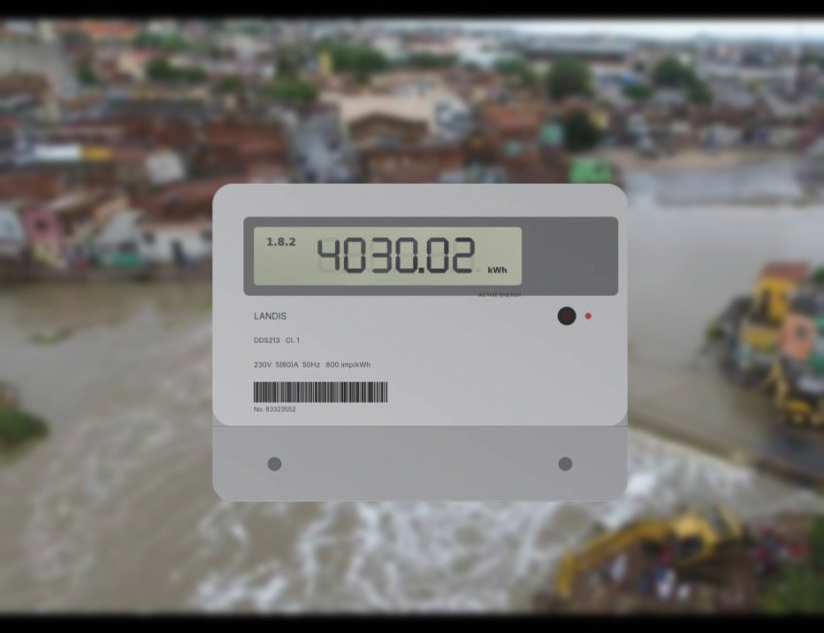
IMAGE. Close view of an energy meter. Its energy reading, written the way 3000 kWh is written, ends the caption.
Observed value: 4030.02 kWh
